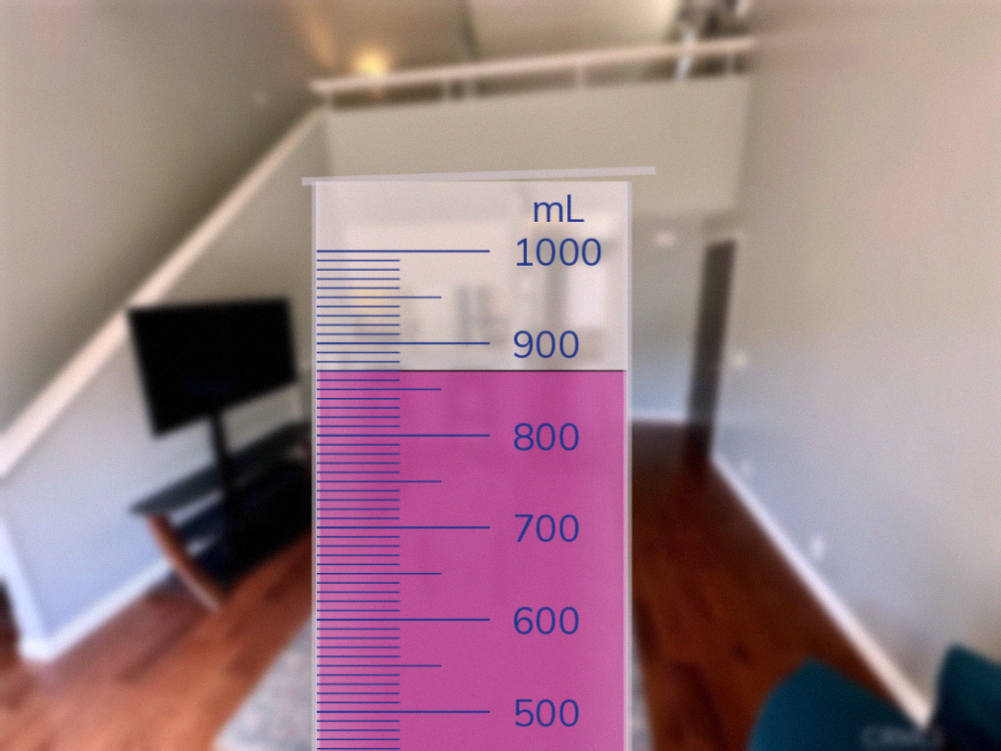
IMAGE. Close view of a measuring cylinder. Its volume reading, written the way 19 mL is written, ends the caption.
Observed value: 870 mL
